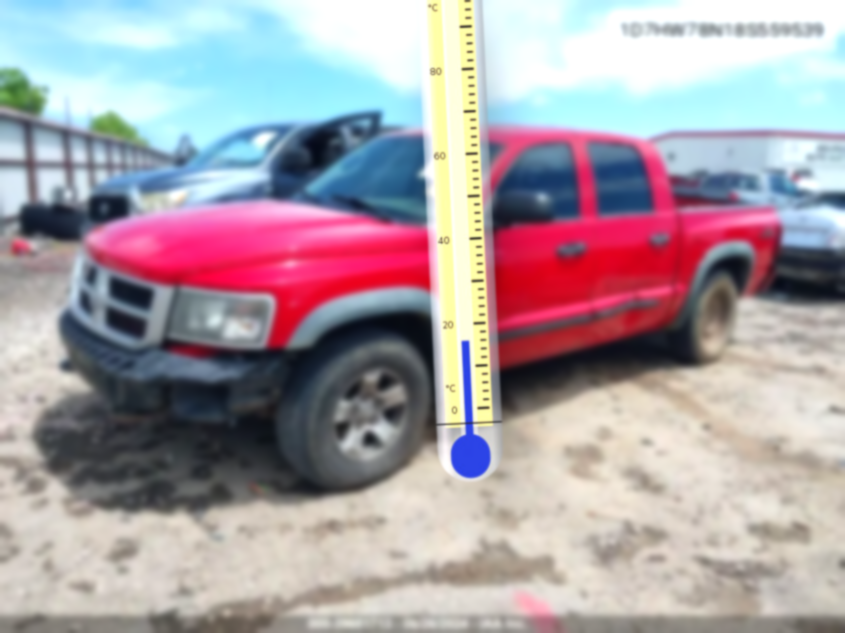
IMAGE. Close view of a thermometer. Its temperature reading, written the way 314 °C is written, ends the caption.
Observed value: 16 °C
